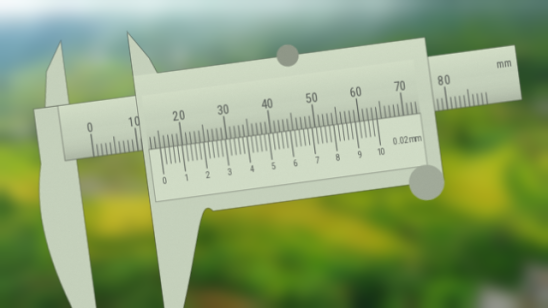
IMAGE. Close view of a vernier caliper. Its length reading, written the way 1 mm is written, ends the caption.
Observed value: 15.0 mm
